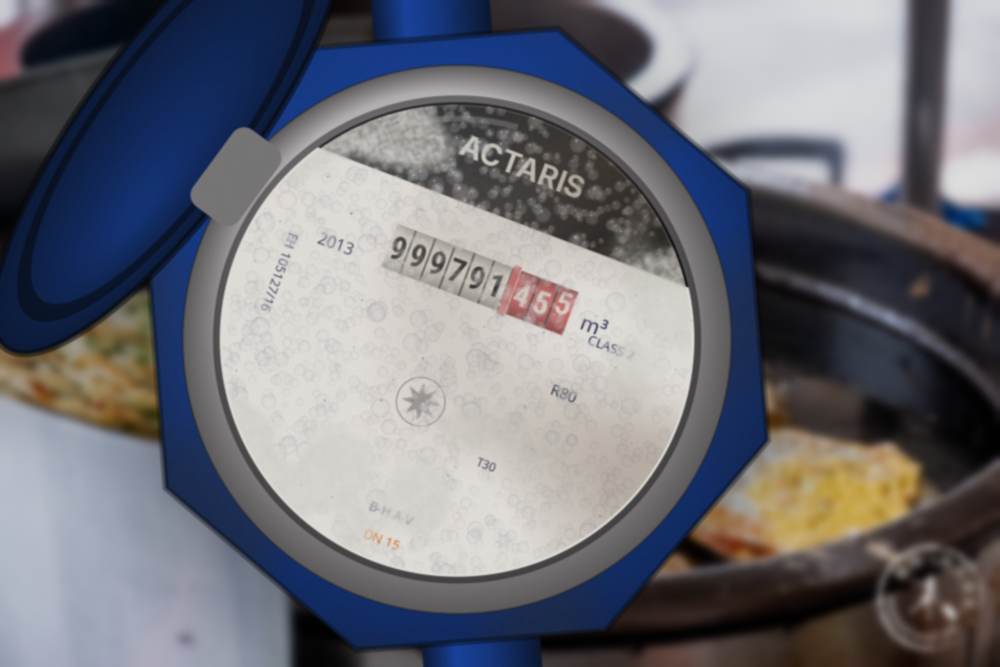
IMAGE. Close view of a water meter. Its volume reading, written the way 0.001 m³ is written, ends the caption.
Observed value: 999791.455 m³
